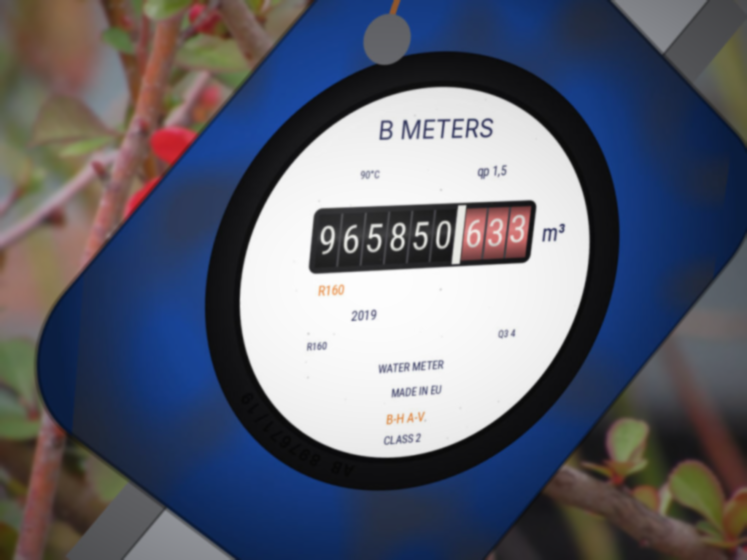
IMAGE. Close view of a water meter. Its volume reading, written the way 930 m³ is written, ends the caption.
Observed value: 965850.633 m³
